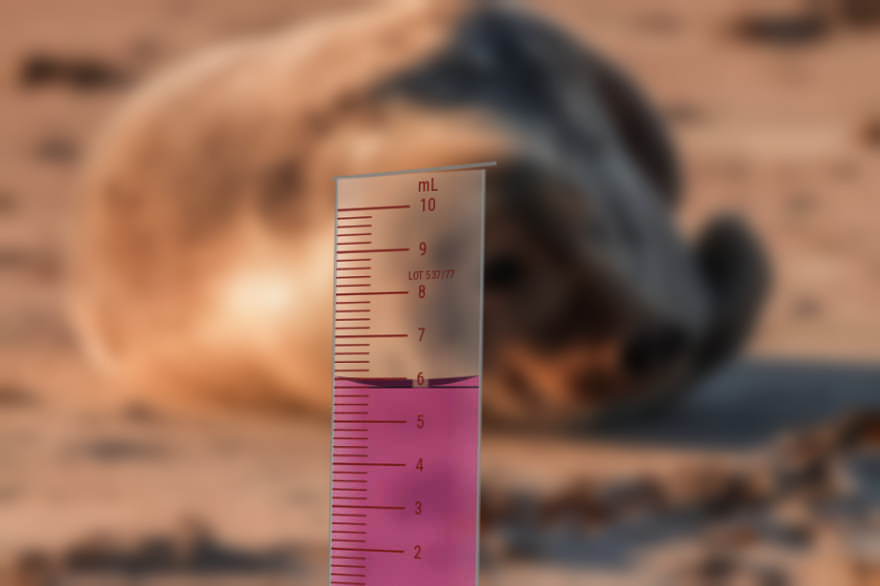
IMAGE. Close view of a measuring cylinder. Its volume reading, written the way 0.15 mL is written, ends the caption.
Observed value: 5.8 mL
